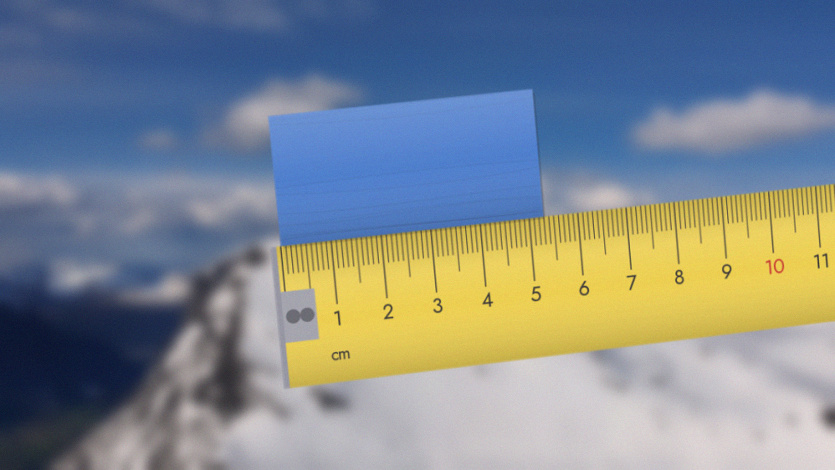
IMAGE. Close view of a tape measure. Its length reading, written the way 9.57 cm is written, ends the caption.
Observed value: 5.3 cm
